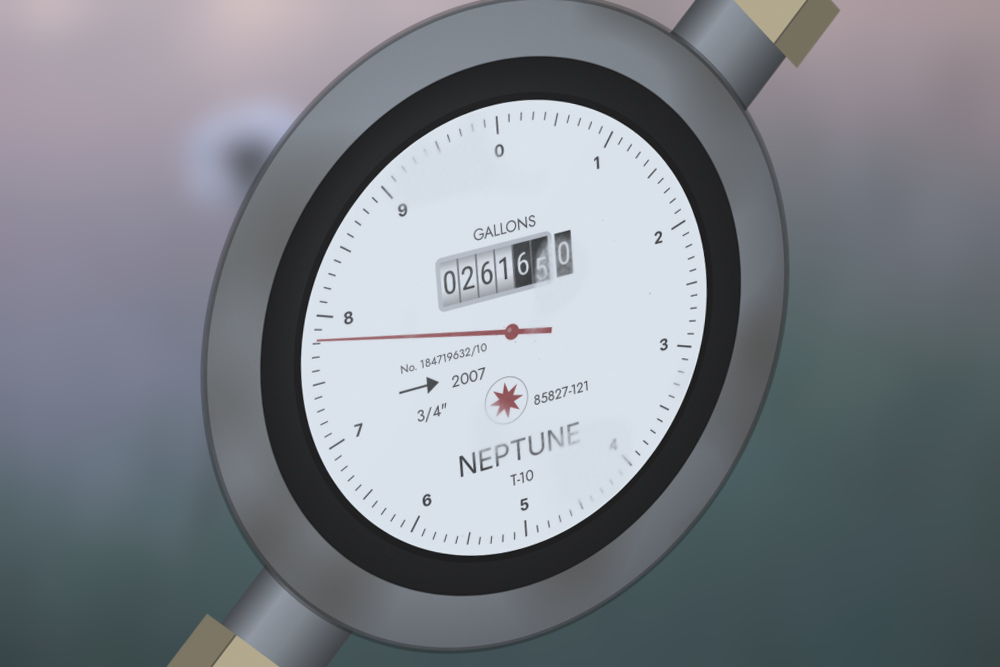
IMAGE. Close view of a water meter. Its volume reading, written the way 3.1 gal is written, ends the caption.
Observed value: 261647.8 gal
